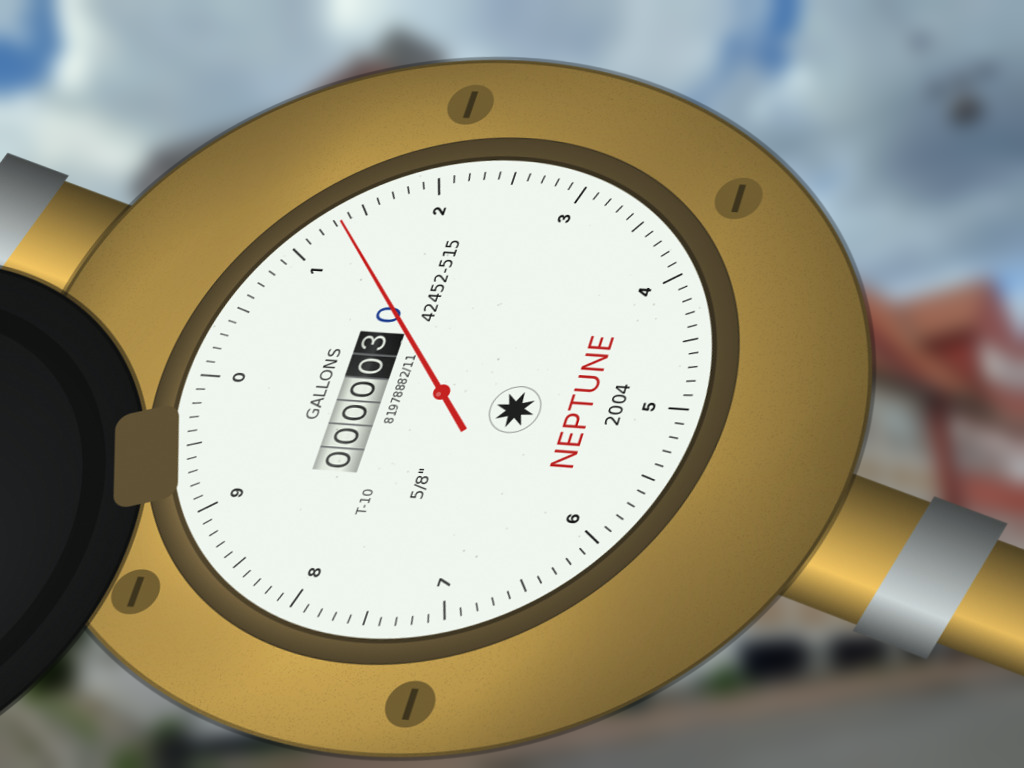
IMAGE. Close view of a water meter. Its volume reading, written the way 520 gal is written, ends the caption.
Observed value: 31.3 gal
